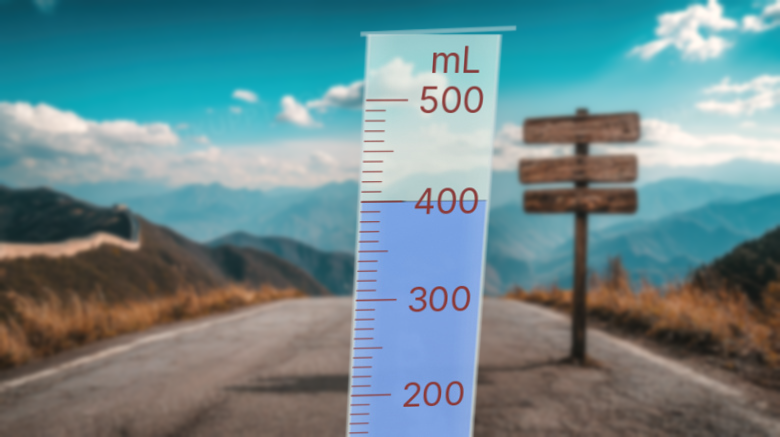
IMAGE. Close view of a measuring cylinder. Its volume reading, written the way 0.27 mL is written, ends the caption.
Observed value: 400 mL
